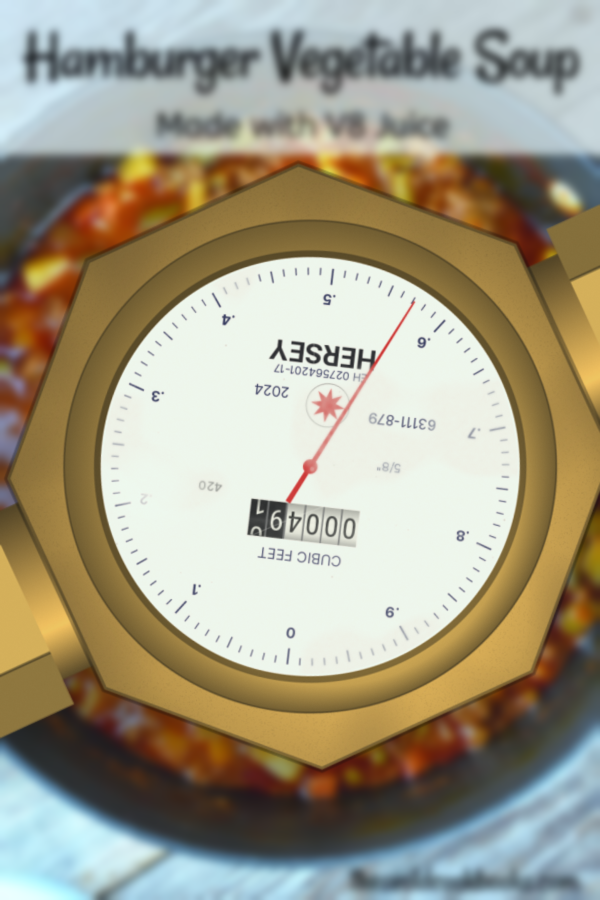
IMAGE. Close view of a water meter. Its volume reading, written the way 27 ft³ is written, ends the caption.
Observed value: 490.57 ft³
